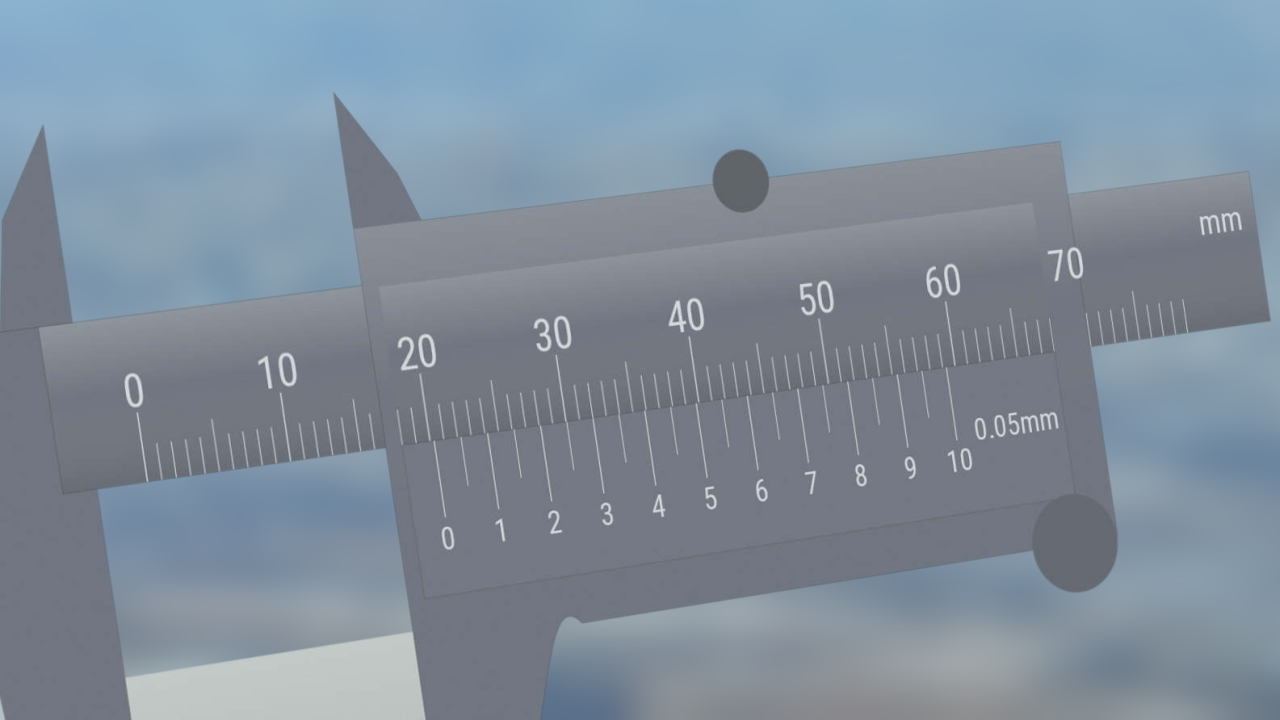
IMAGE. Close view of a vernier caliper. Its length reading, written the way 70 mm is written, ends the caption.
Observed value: 20.3 mm
